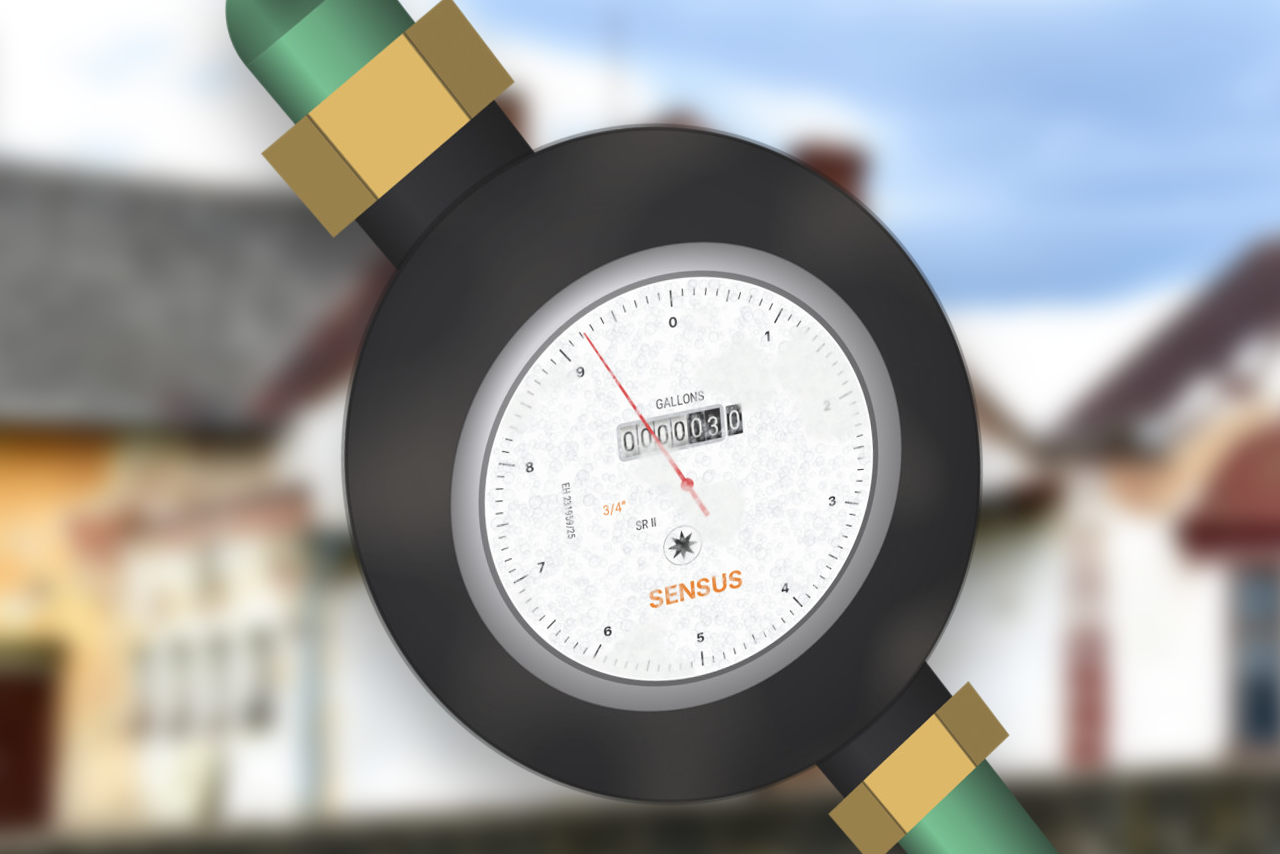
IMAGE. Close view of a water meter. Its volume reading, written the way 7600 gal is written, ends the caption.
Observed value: 29.2 gal
